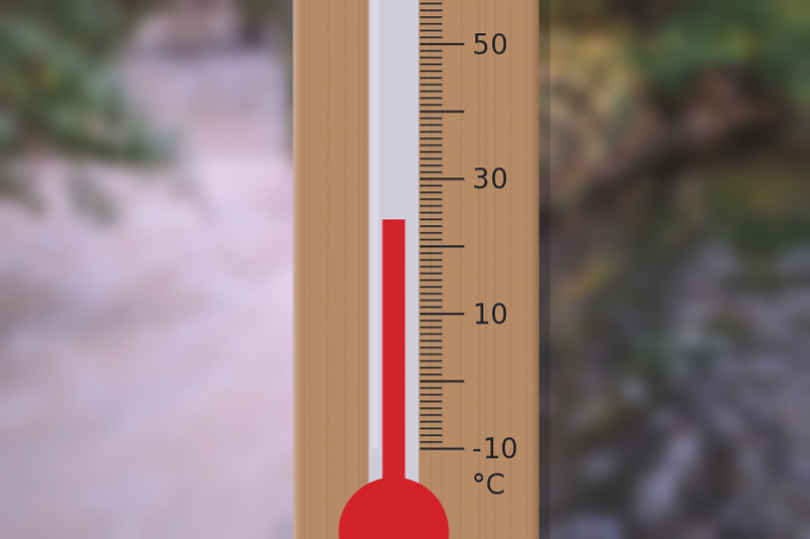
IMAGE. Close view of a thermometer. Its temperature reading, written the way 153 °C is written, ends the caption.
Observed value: 24 °C
